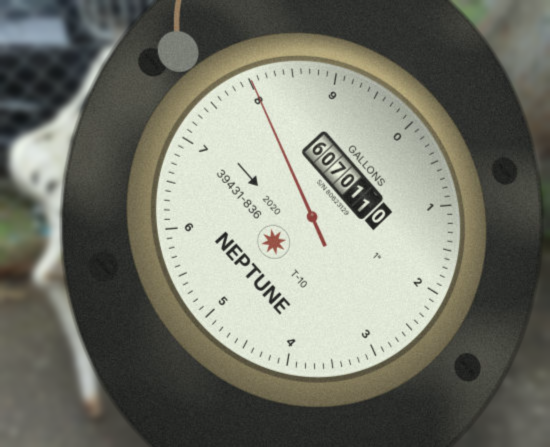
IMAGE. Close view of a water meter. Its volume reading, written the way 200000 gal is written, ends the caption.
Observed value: 6070108.0 gal
